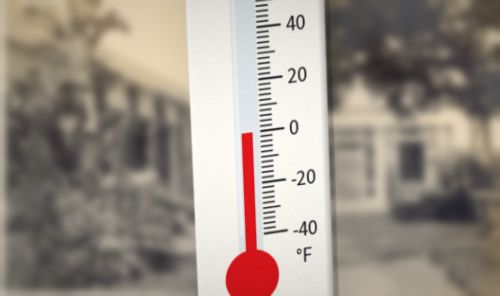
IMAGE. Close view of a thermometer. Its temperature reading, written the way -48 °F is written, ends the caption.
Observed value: 0 °F
